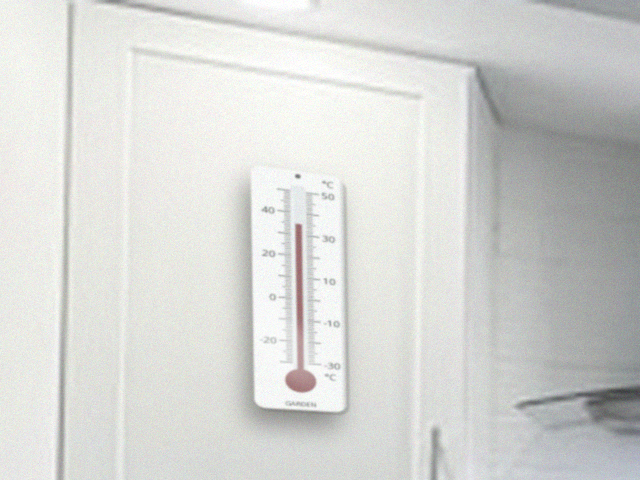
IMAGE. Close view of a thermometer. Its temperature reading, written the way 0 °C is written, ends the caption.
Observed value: 35 °C
